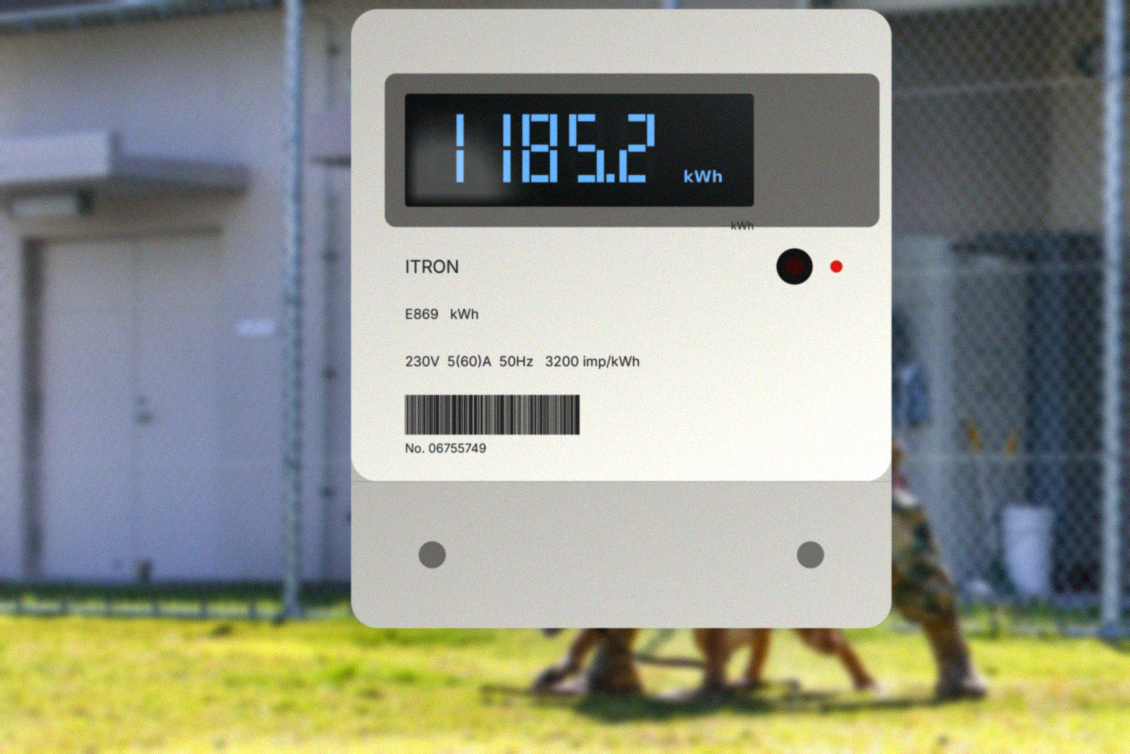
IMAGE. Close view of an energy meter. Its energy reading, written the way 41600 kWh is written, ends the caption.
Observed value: 1185.2 kWh
